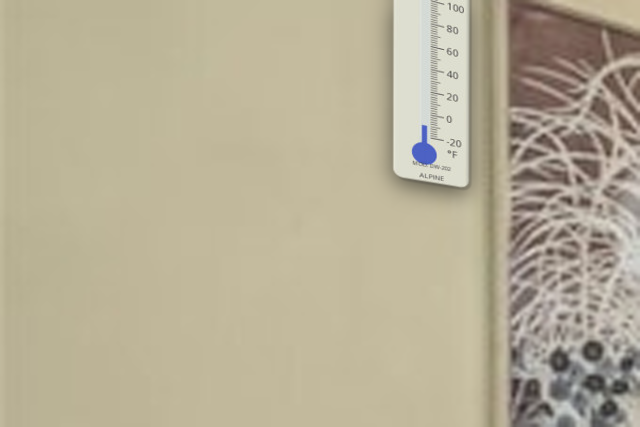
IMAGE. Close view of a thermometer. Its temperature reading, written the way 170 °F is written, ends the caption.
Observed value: -10 °F
